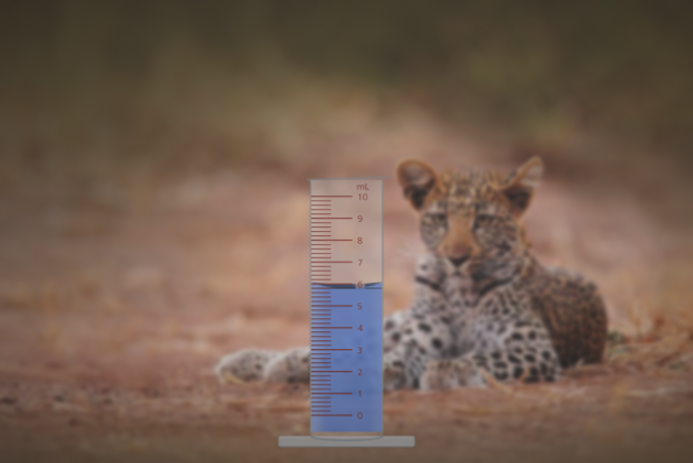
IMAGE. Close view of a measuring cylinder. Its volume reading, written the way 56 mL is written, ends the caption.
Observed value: 5.8 mL
